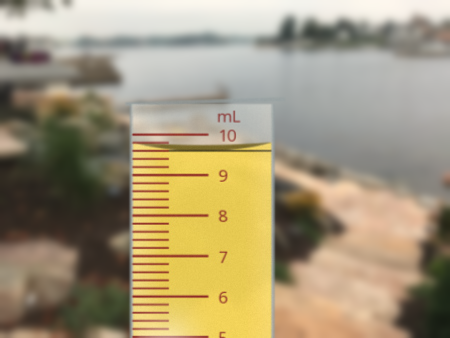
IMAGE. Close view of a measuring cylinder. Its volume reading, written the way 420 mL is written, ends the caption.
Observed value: 9.6 mL
